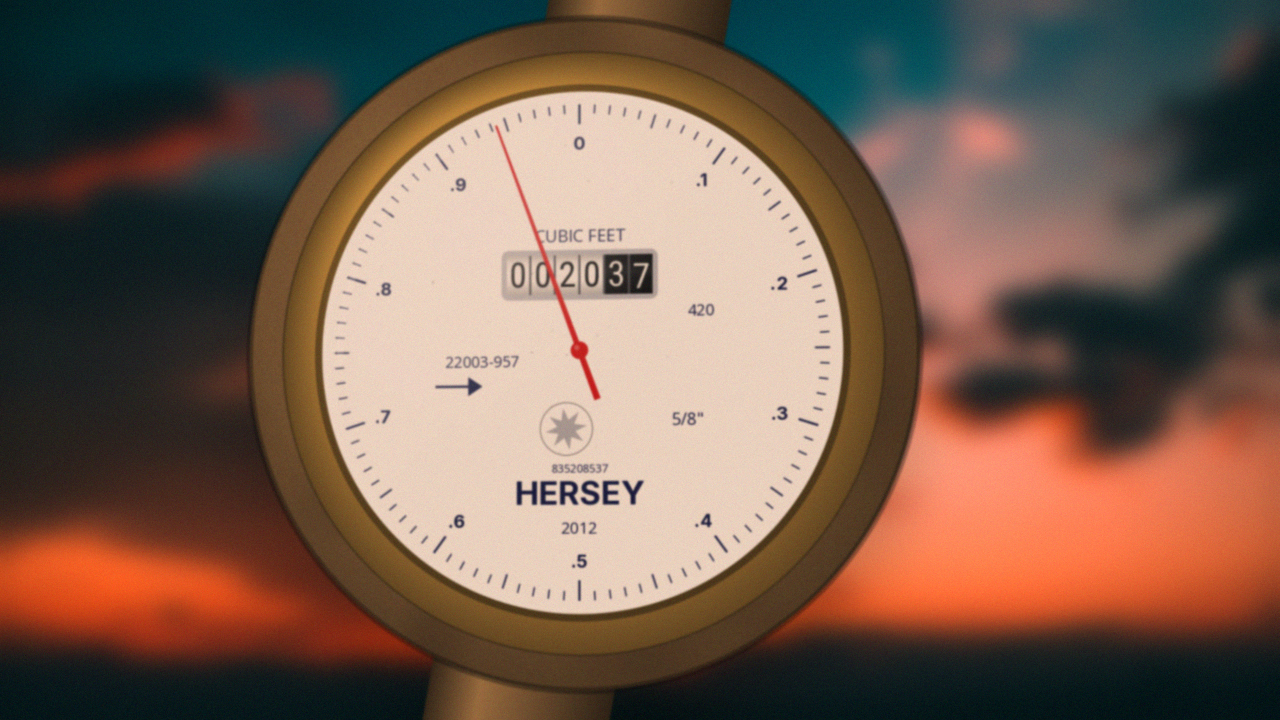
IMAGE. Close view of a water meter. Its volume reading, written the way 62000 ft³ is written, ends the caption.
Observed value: 2036.94 ft³
